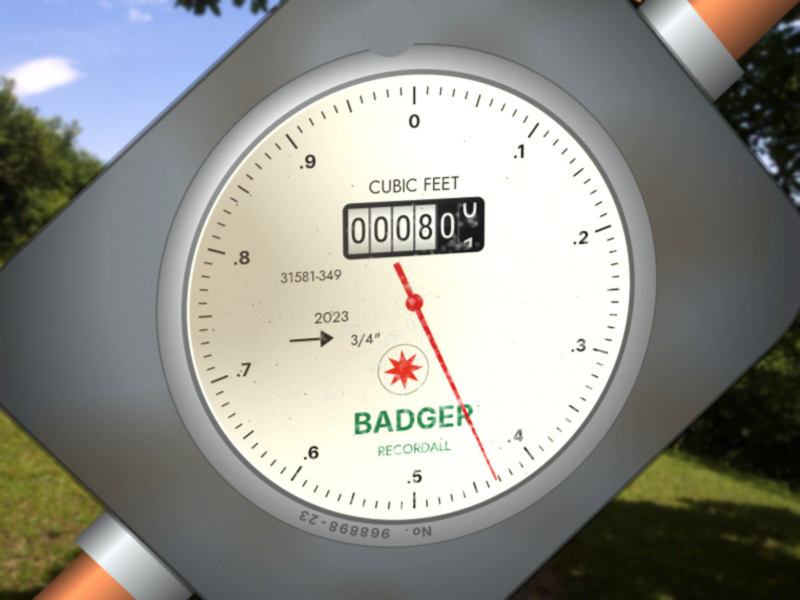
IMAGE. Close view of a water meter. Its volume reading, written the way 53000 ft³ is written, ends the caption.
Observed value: 800.43 ft³
